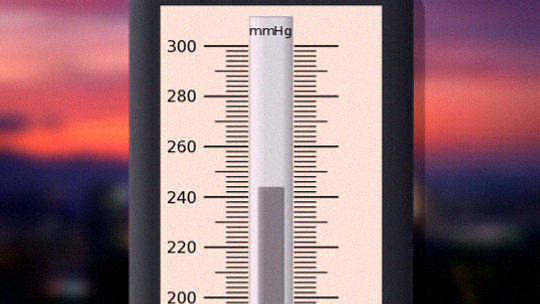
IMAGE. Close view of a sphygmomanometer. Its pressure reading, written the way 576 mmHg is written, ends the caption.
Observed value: 244 mmHg
